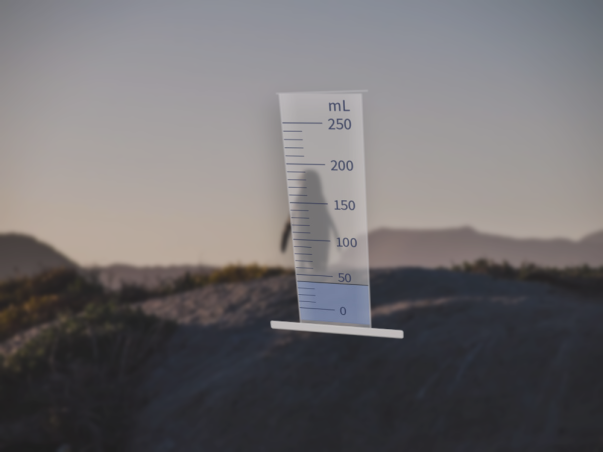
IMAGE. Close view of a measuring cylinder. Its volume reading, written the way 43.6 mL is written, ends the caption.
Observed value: 40 mL
